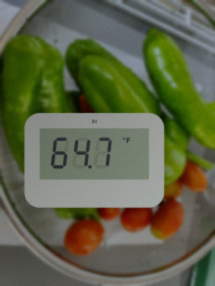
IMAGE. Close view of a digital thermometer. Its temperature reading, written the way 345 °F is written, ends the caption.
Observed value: 64.7 °F
